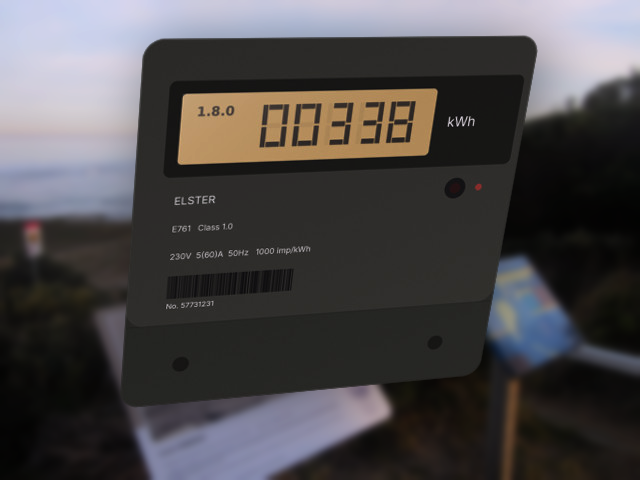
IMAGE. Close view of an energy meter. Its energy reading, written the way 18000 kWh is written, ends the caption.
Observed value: 338 kWh
